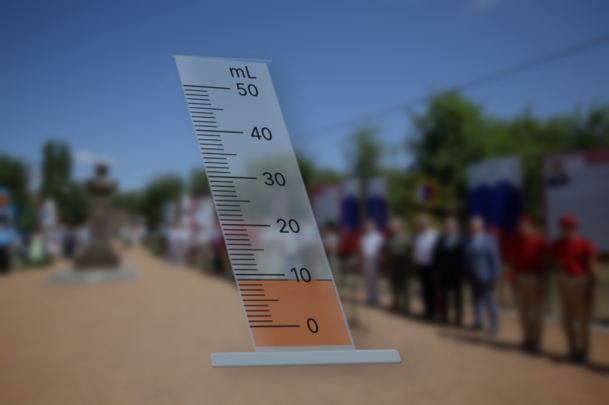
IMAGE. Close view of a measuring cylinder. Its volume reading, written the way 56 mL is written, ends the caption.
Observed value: 9 mL
